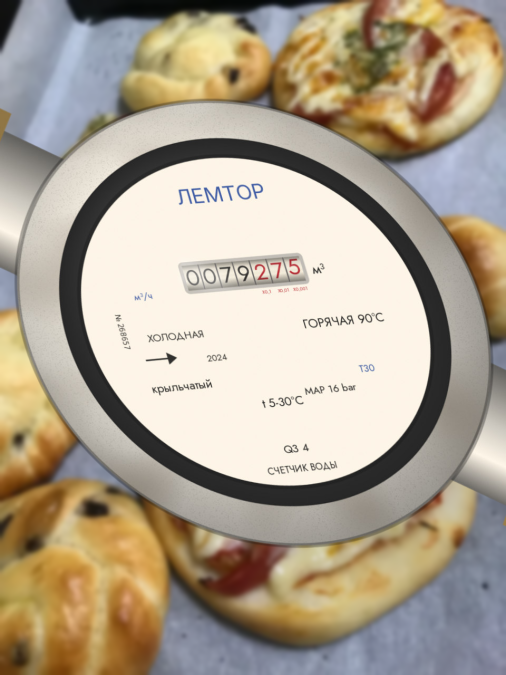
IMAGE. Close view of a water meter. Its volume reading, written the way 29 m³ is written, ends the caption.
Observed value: 79.275 m³
